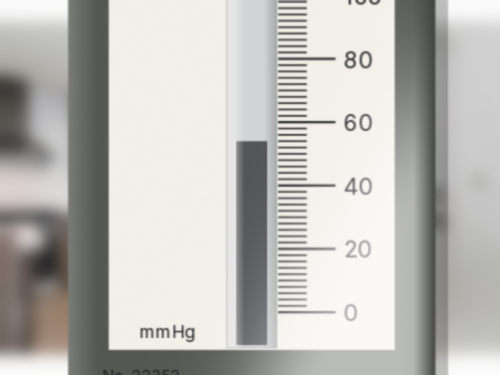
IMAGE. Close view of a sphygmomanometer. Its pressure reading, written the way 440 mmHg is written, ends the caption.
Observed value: 54 mmHg
